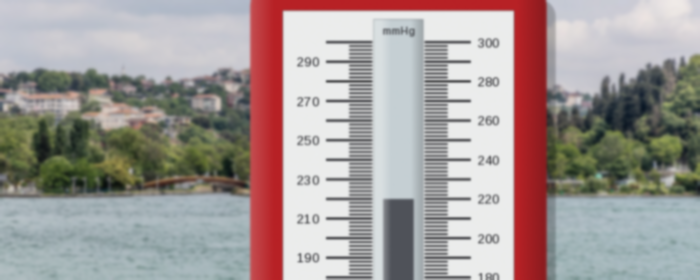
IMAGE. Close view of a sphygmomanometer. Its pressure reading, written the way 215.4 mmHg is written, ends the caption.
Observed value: 220 mmHg
